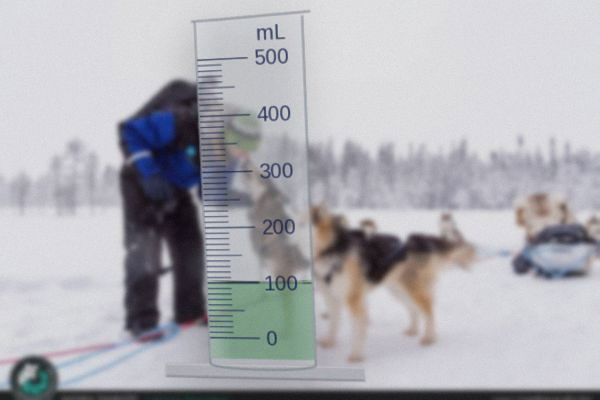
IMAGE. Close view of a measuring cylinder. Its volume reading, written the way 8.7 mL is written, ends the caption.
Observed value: 100 mL
